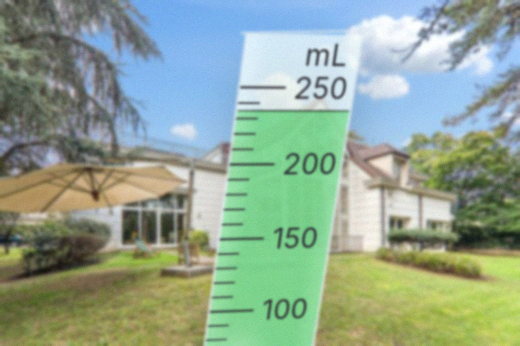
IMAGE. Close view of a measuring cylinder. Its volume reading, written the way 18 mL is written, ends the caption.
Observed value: 235 mL
